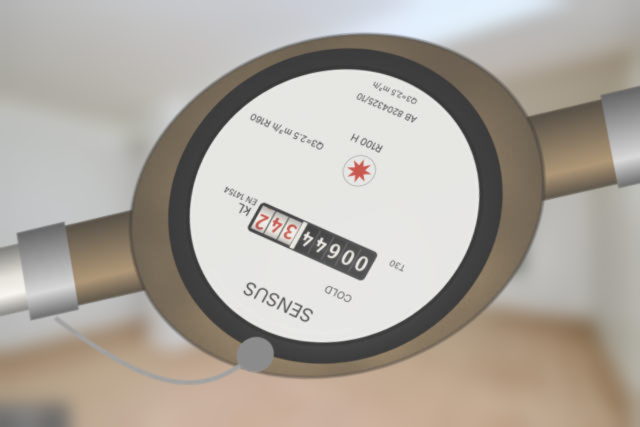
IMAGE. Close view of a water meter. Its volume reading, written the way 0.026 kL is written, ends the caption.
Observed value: 644.342 kL
